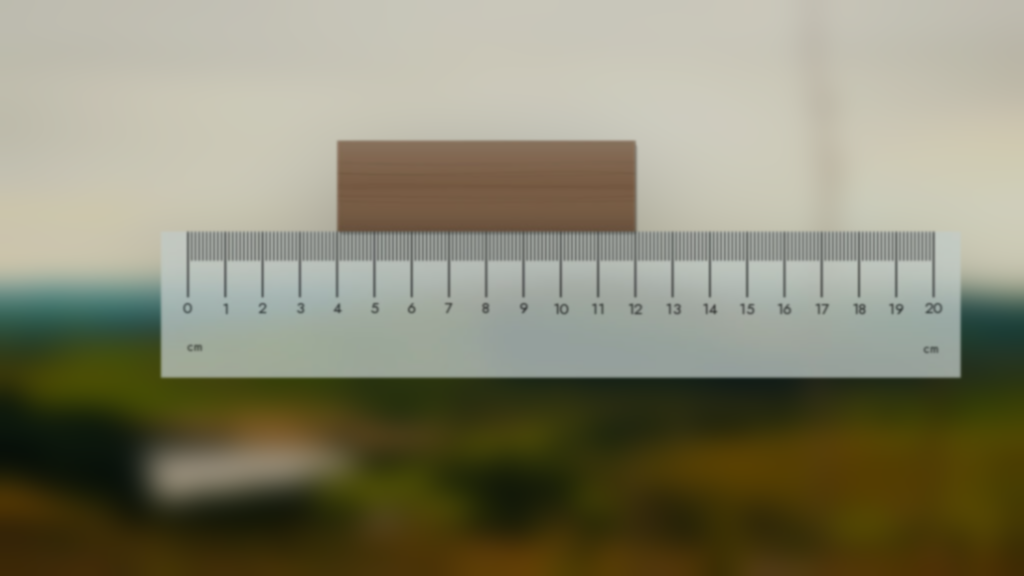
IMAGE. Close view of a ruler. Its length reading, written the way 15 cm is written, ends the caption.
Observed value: 8 cm
